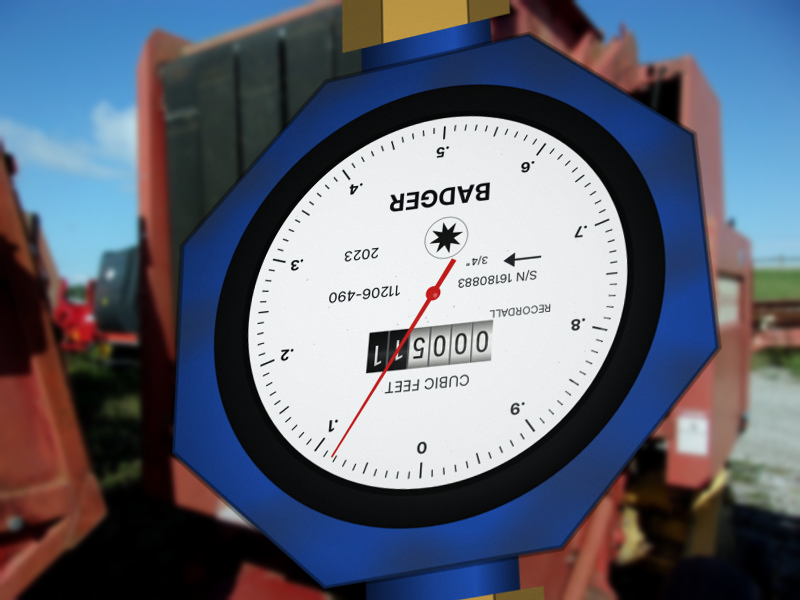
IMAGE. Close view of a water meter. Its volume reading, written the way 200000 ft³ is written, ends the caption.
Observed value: 511.08 ft³
